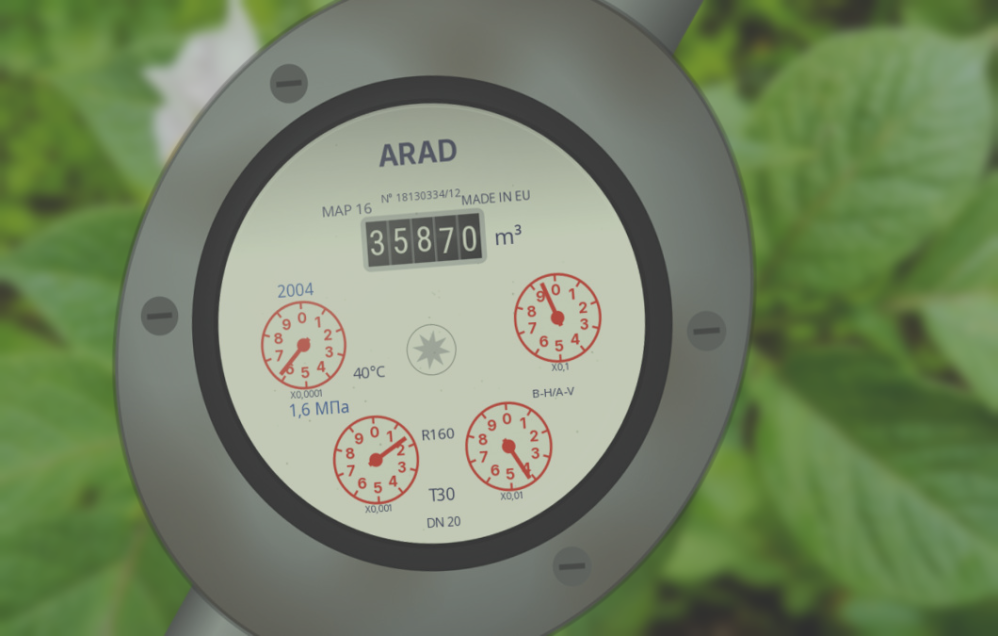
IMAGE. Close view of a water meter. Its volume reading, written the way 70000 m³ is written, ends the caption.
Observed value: 35869.9416 m³
